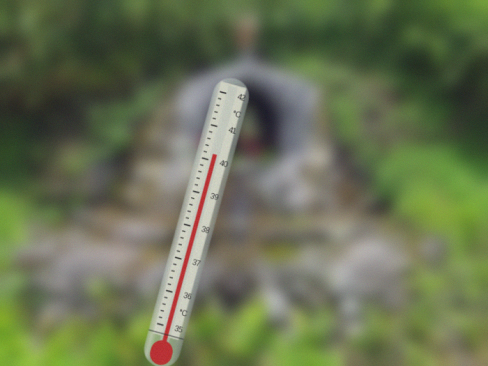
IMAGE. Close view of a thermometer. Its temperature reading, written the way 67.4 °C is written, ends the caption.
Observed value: 40.2 °C
